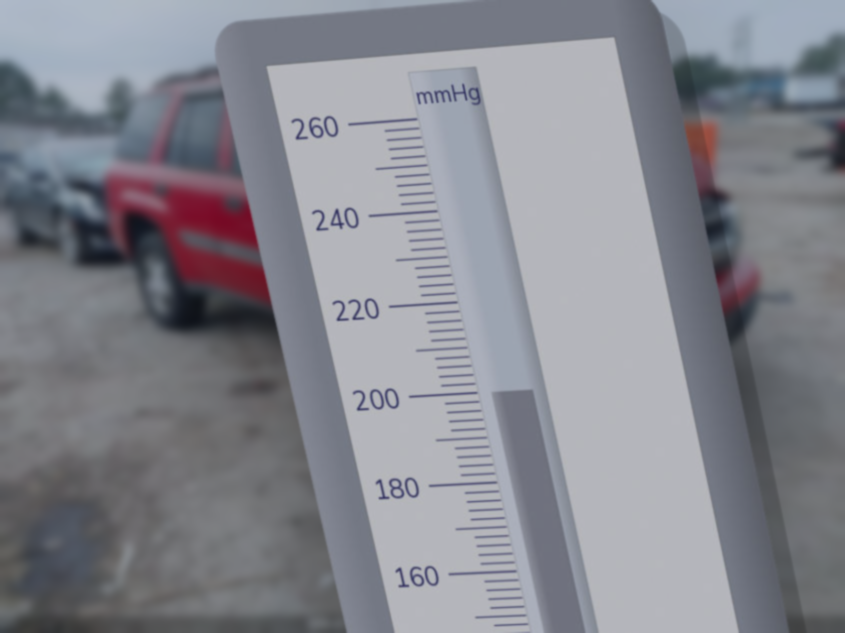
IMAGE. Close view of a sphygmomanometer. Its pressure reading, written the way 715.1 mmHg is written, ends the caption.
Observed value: 200 mmHg
